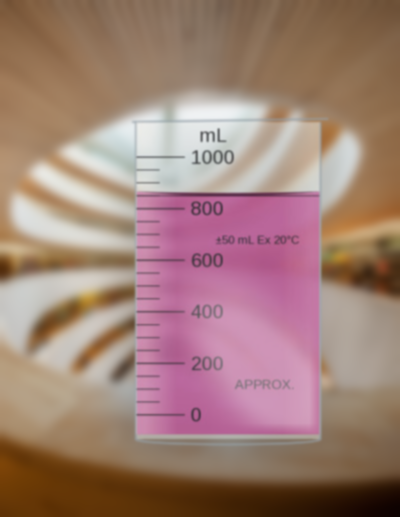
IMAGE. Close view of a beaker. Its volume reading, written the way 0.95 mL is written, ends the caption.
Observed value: 850 mL
